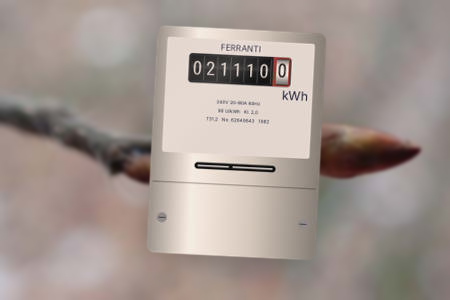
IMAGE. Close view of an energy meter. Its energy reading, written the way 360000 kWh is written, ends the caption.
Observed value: 21110.0 kWh
